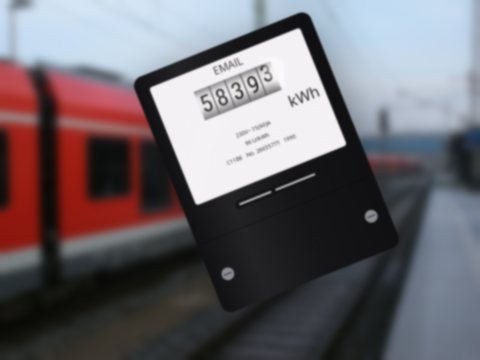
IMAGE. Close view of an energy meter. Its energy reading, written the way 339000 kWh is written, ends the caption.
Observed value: 58393 kWh
